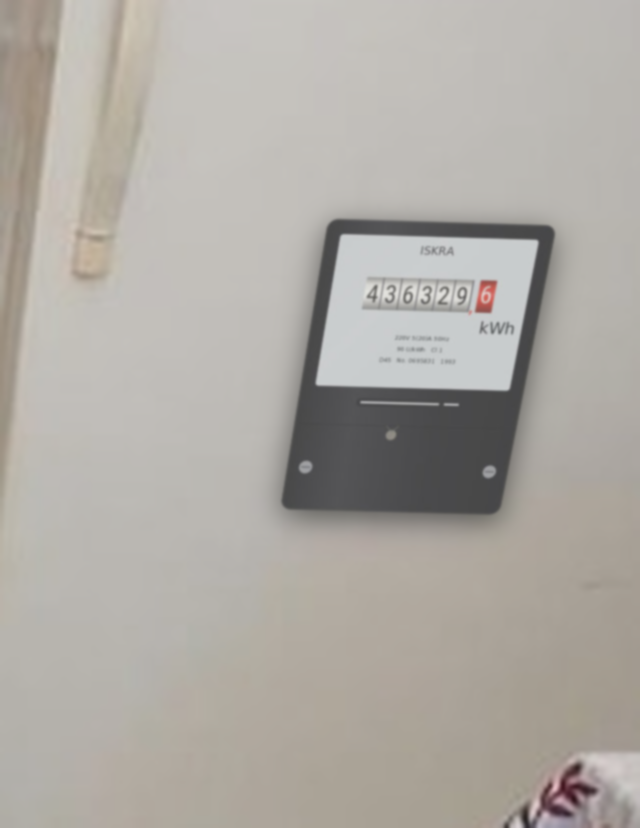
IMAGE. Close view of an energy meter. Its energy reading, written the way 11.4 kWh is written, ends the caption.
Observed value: 436329.6 kWh
